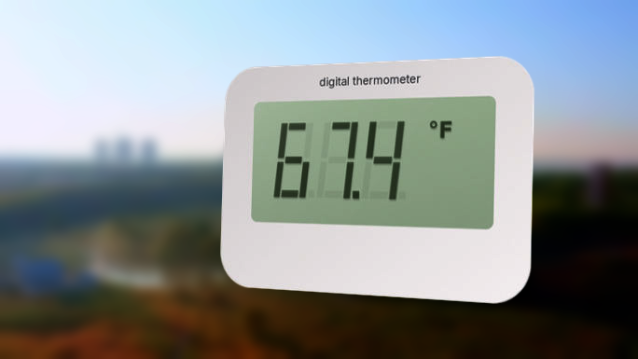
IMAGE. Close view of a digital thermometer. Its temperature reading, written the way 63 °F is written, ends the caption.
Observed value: 67.4 °F
